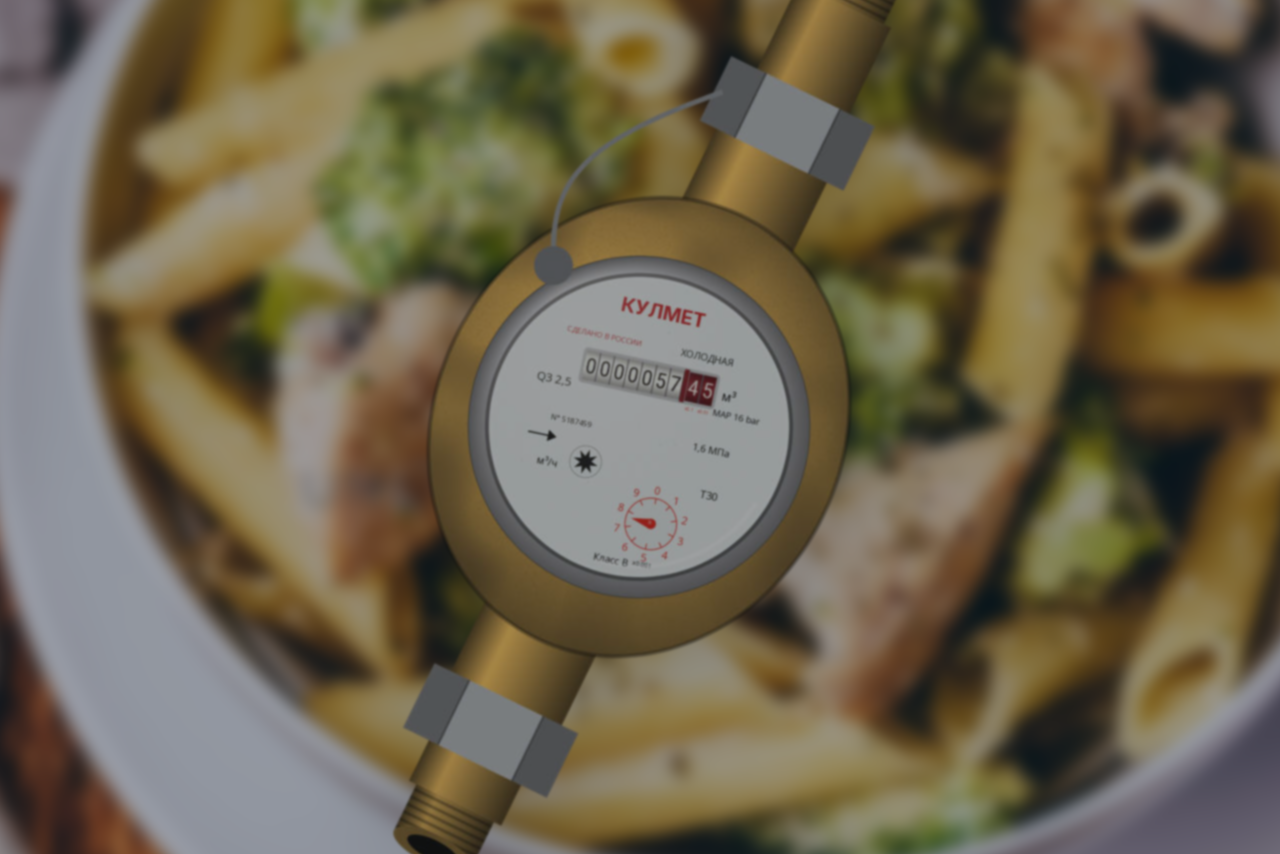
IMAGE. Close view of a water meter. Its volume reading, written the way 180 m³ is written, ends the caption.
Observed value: 57.457 m³
